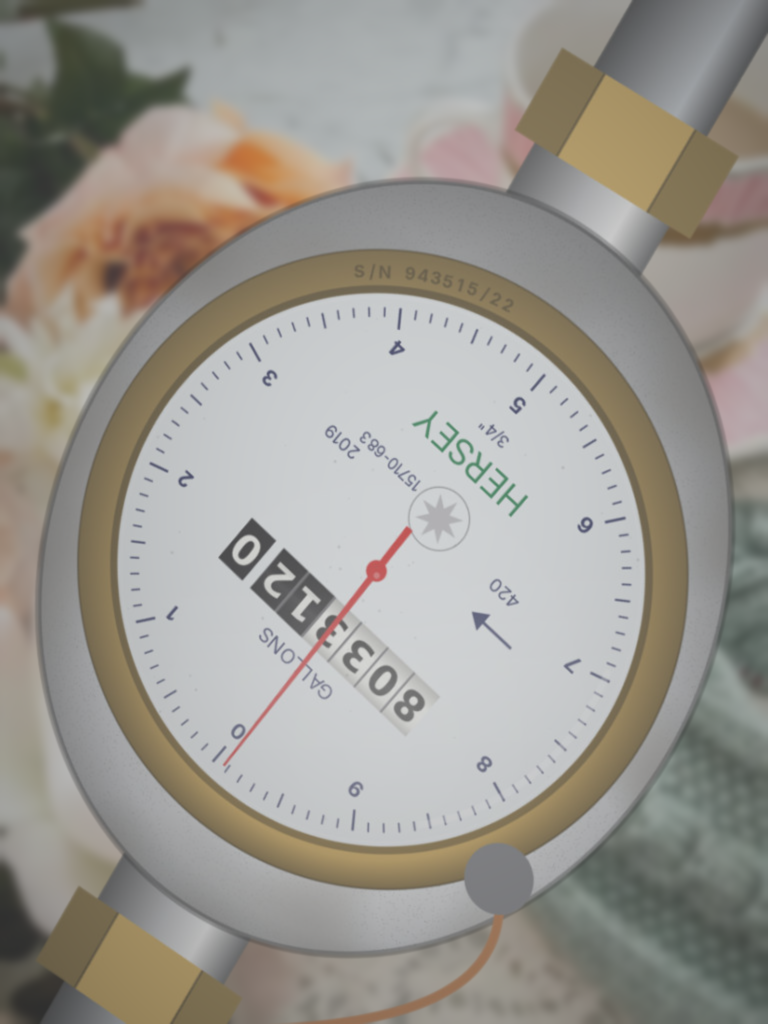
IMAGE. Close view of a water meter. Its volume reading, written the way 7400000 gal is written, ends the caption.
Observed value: 8033119.9 gal
